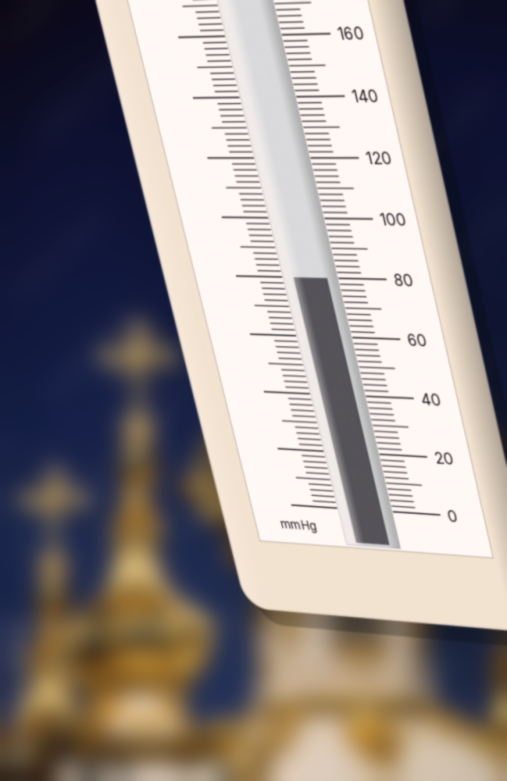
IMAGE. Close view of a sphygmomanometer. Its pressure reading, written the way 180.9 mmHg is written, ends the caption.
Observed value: 80 mmHg
